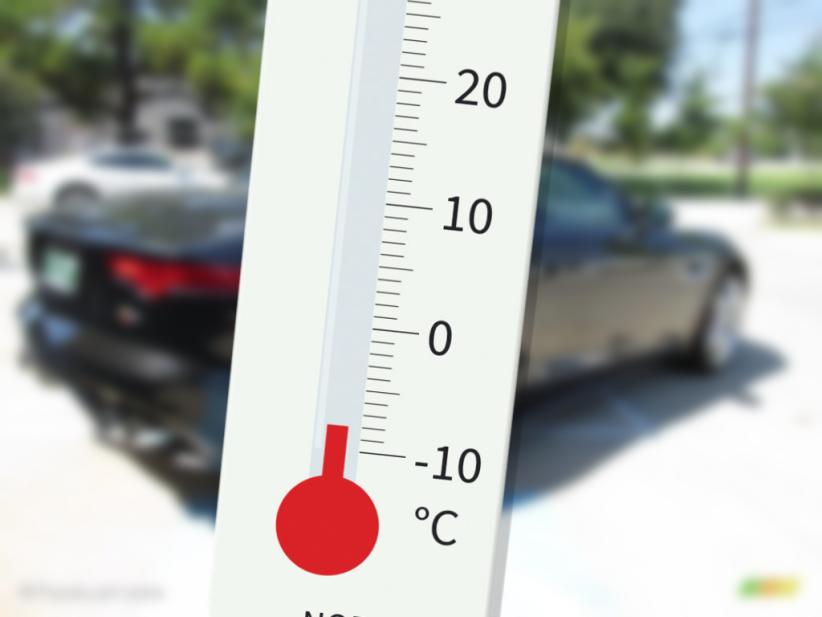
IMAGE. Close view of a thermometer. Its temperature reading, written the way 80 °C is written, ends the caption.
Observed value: -8 °C
